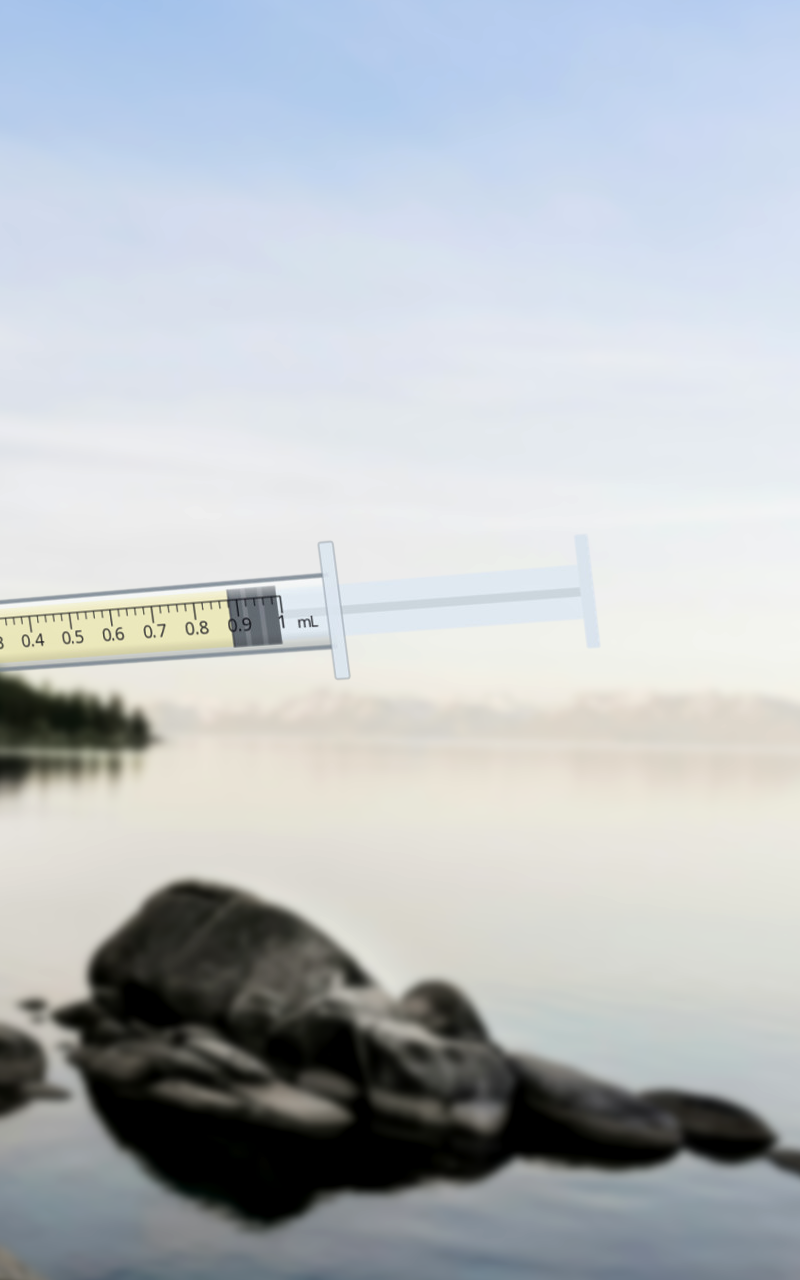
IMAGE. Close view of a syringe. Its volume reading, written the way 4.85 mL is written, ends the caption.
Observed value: 0.88 mL
